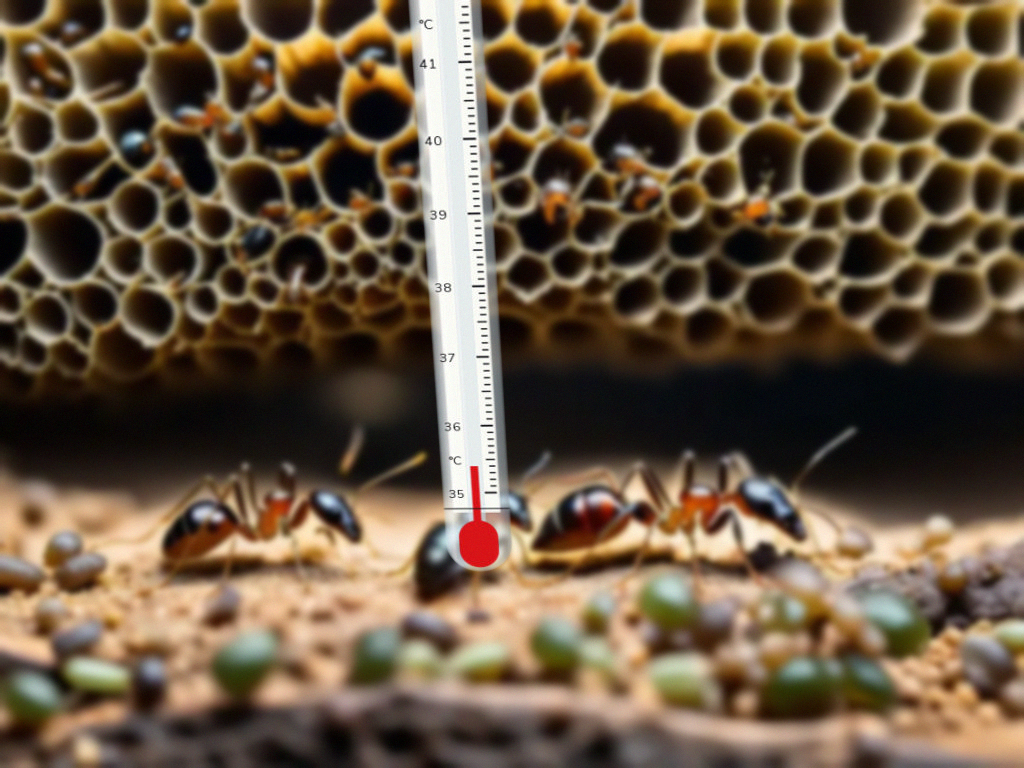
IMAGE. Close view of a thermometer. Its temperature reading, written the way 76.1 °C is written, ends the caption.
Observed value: 35.4 °C
